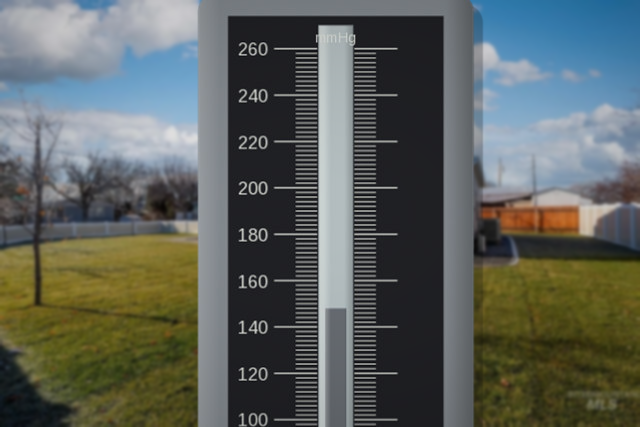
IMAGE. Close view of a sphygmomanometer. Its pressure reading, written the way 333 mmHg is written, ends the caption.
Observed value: 148 mmHg
